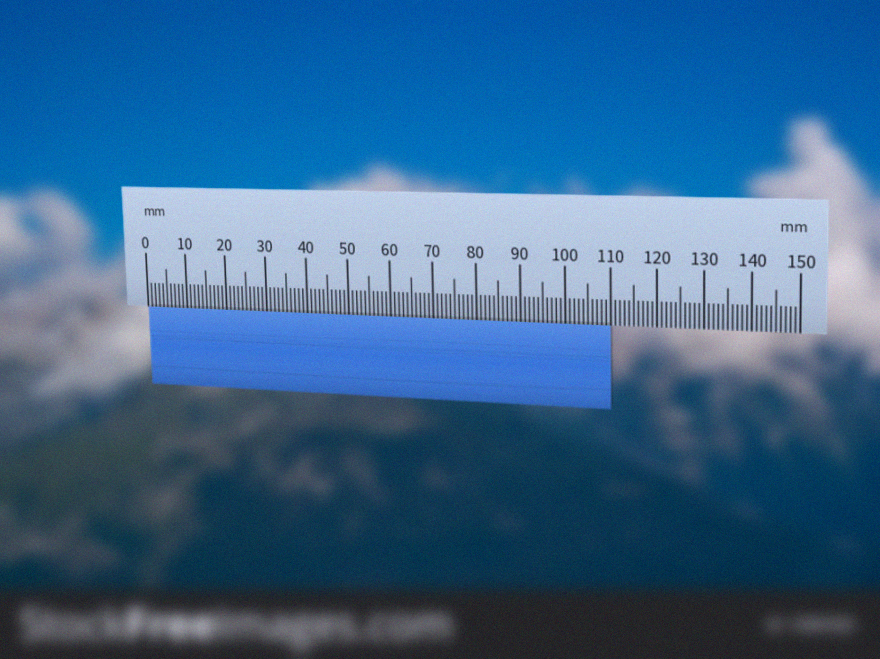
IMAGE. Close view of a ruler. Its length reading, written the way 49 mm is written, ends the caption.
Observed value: 110 mm
